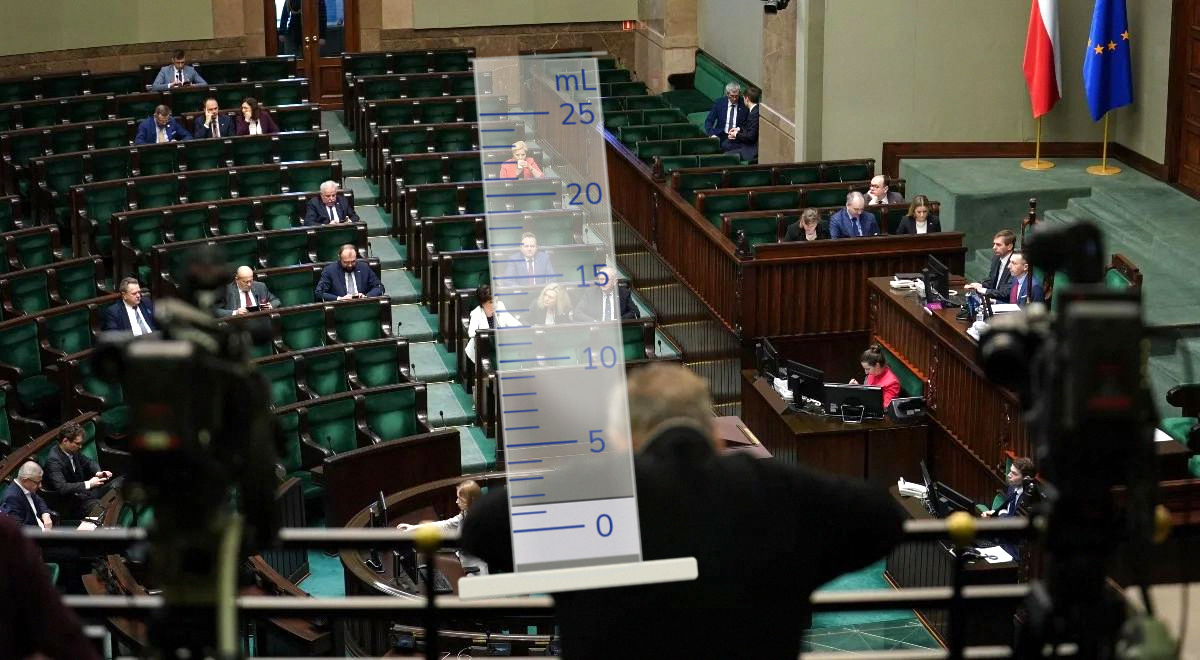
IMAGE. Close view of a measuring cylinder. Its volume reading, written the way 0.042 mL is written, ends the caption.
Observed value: 1.5 mL
